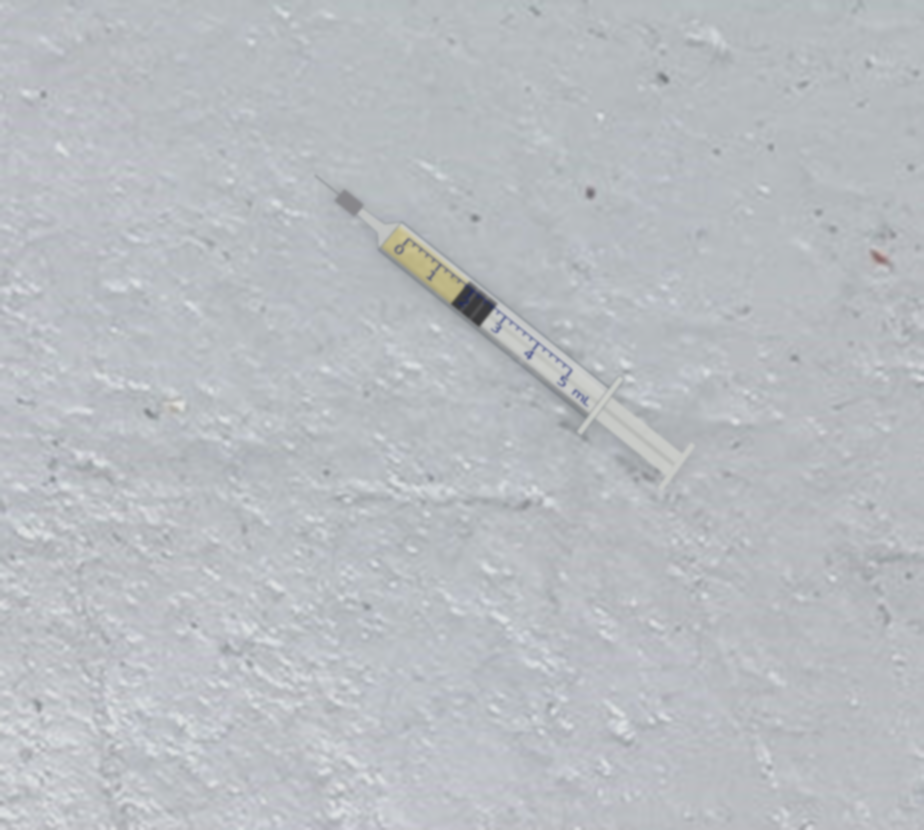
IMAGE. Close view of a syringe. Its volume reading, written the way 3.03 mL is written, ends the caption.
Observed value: 1.8 mL
